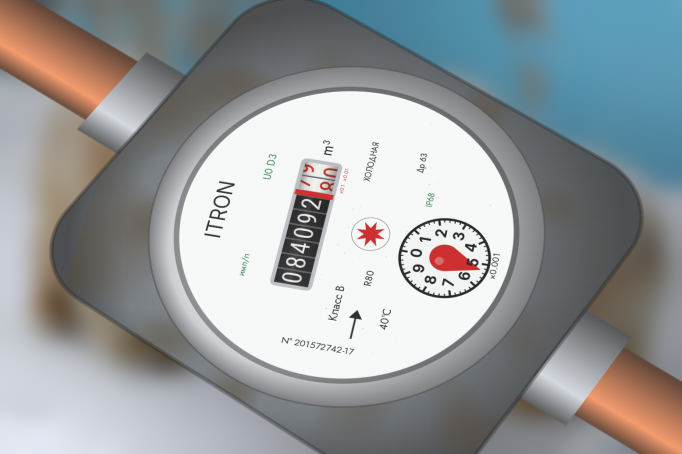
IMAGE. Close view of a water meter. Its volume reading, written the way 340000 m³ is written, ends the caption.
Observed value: 84092.795 m³
